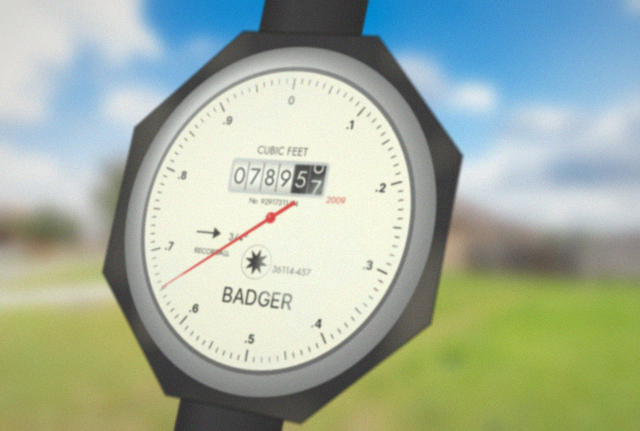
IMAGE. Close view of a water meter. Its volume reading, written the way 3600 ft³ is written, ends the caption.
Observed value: 78956.65 ft³
